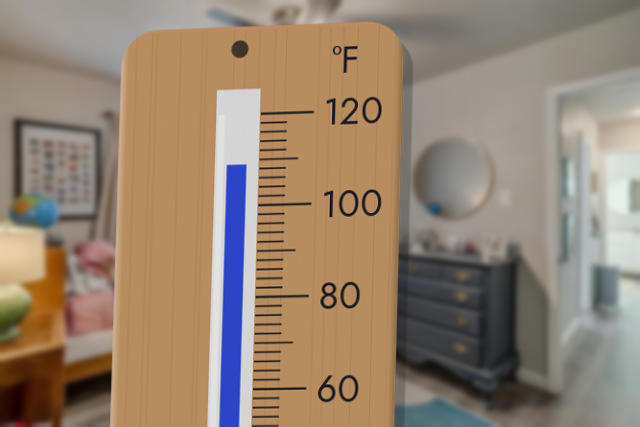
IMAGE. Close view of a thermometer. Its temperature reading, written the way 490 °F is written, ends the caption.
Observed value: 109 °F
